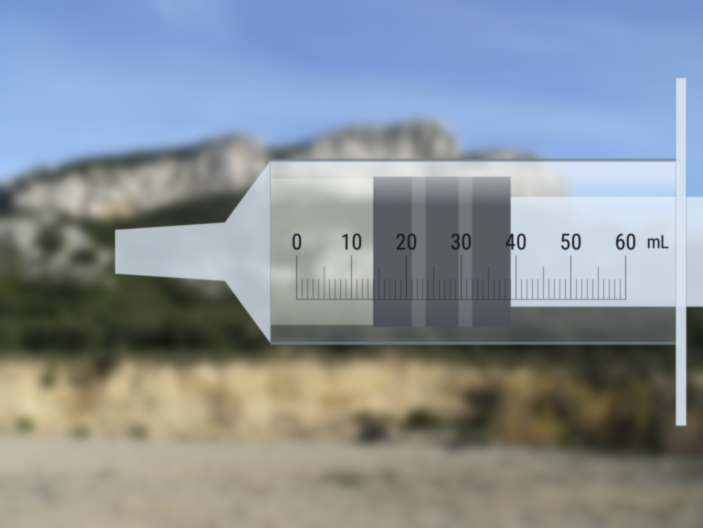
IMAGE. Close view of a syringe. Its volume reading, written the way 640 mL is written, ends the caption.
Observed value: 14 mL
